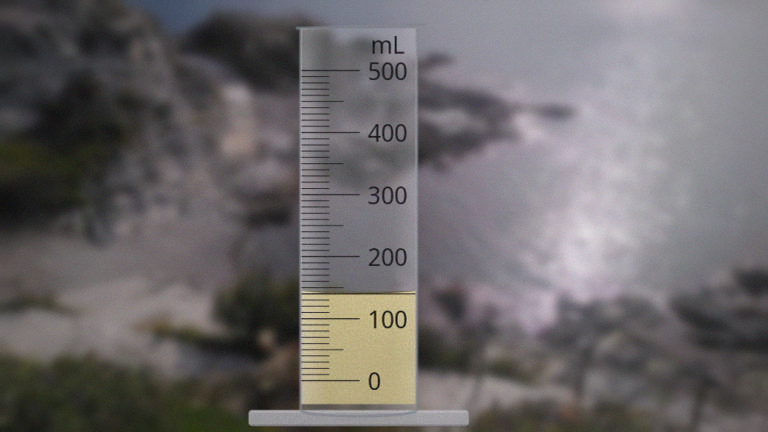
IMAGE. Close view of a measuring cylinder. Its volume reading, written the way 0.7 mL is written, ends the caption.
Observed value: 140 mL
